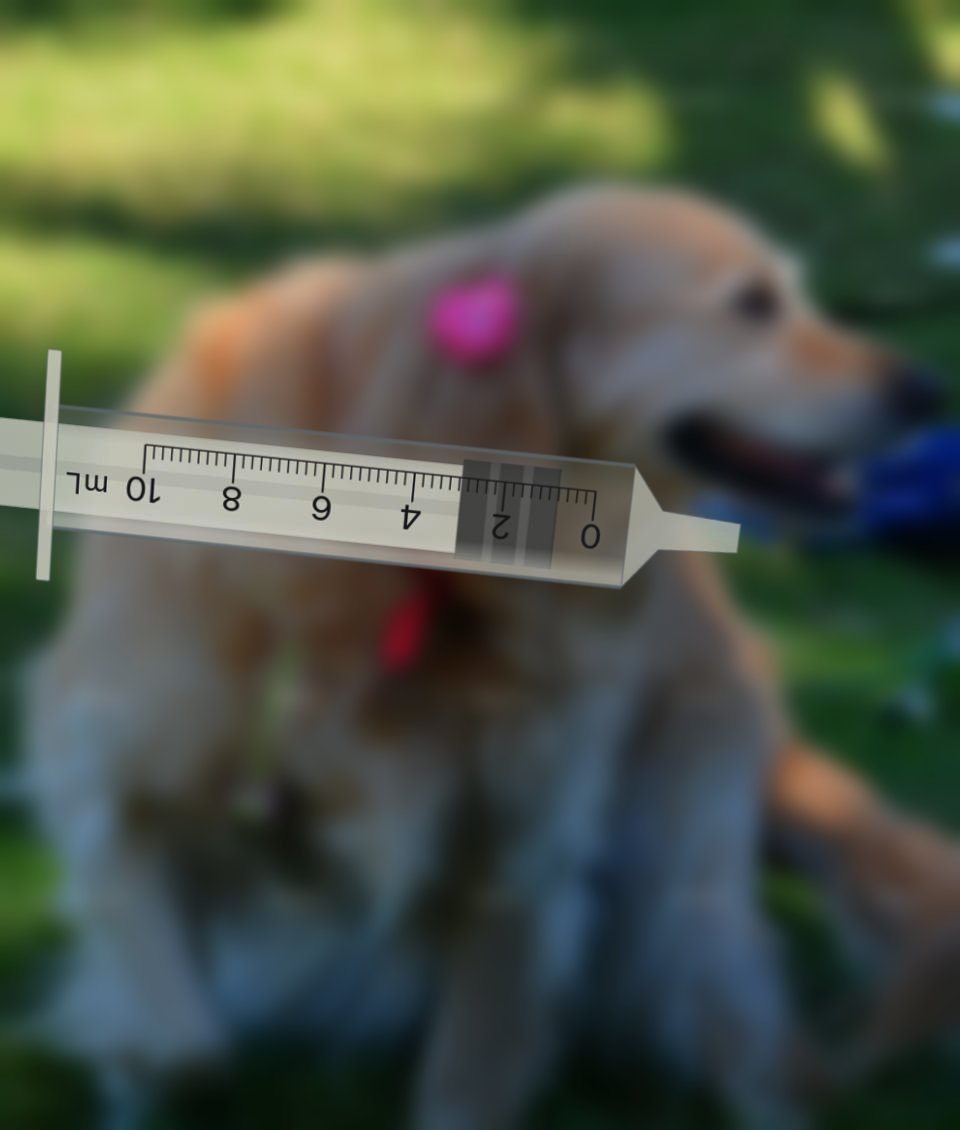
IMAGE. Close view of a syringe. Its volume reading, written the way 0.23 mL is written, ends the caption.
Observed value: 0.8 mL
